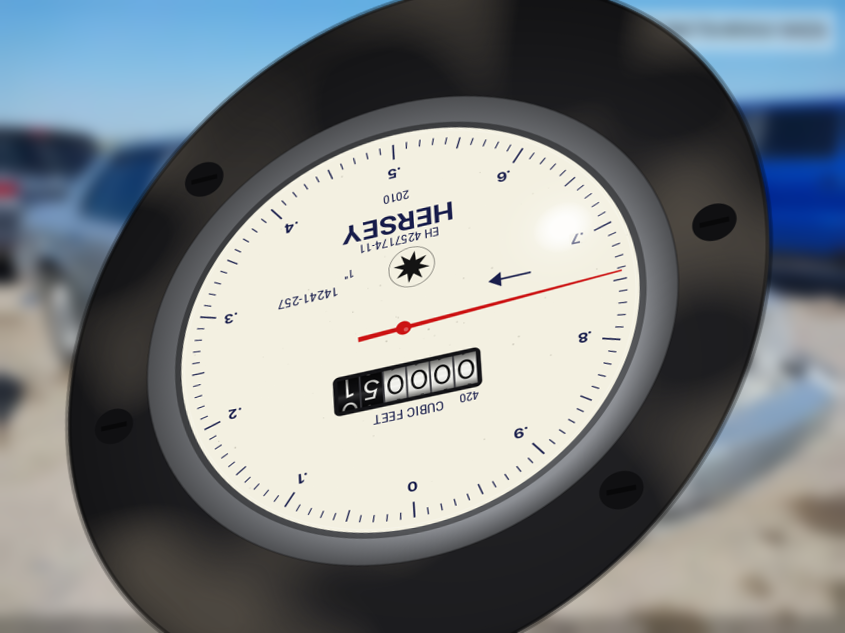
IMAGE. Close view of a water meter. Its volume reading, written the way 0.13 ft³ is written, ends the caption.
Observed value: 50.74 ft³
